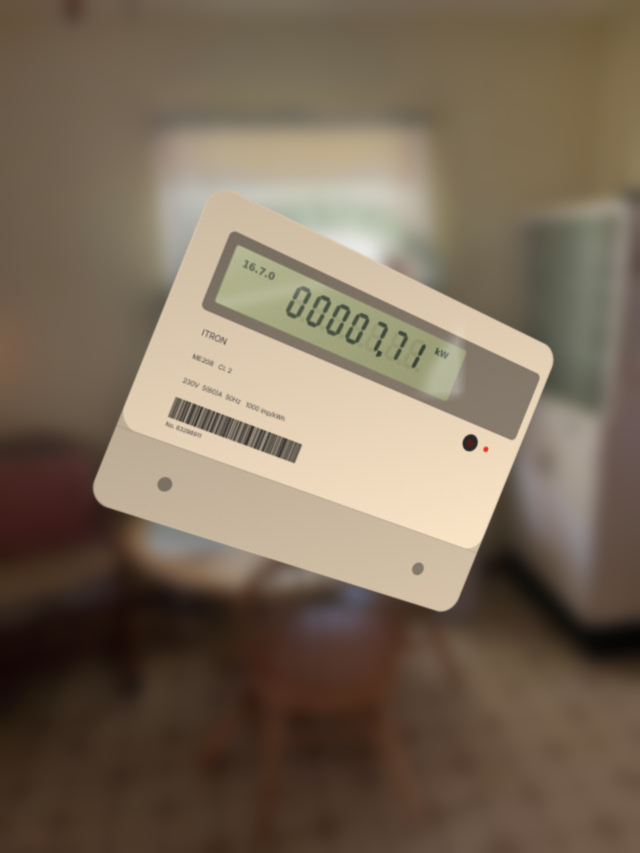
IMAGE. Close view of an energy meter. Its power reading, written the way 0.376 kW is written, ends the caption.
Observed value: 7.71 kW
